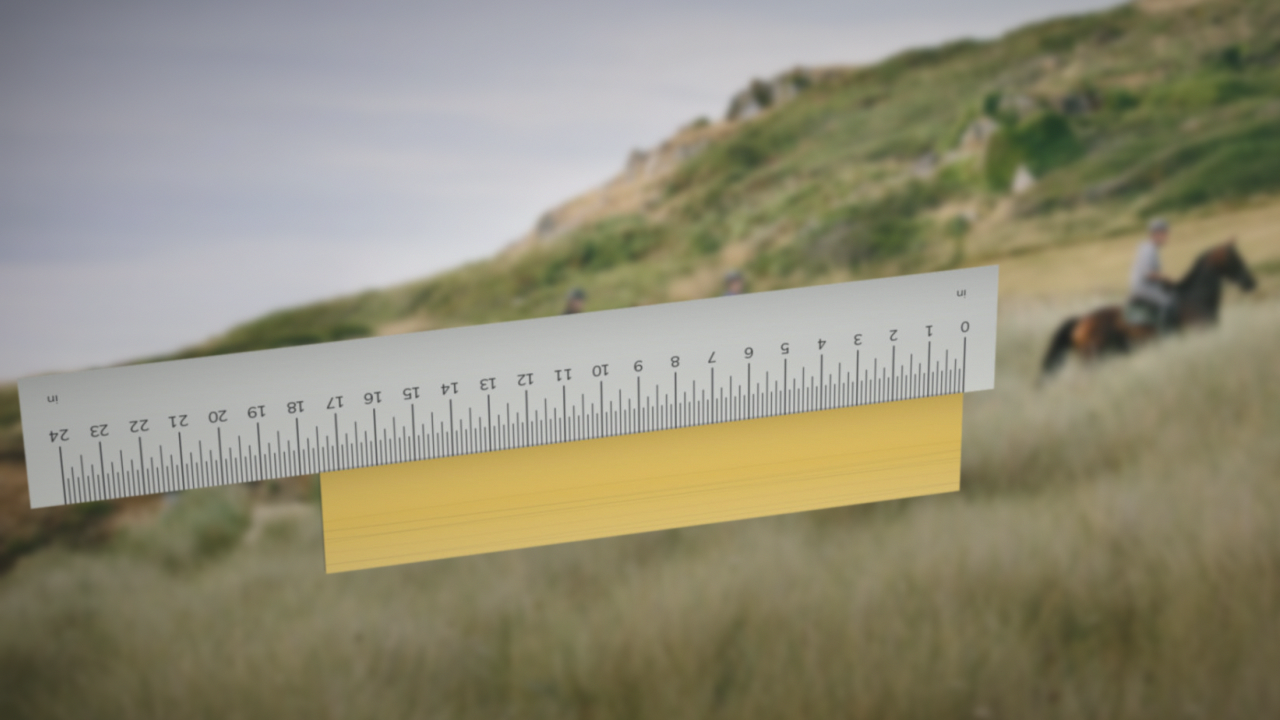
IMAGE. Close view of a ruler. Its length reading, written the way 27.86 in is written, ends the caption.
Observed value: 17.5 in
